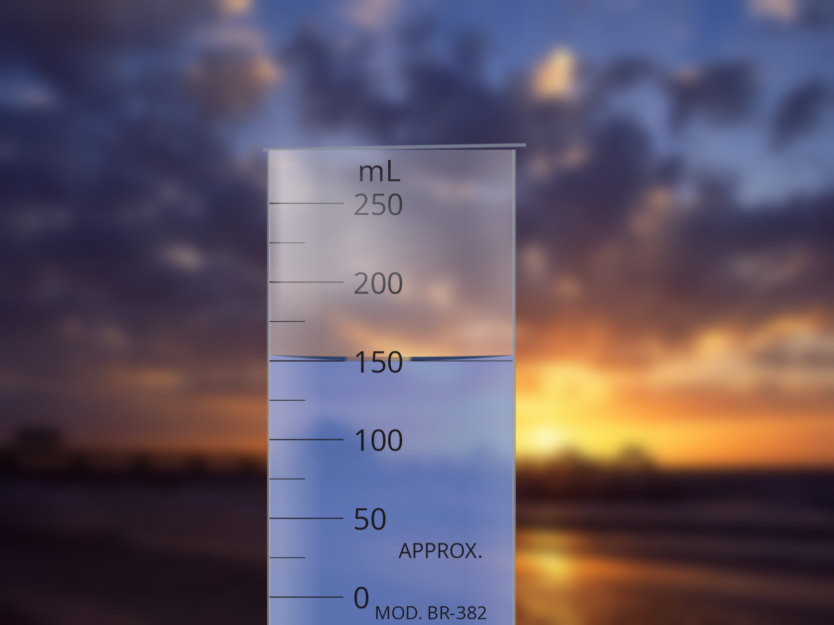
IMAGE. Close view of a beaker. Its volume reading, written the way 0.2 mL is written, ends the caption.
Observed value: 150 mL
